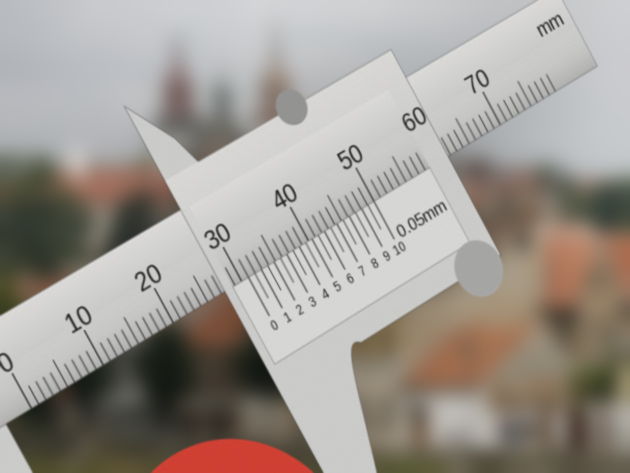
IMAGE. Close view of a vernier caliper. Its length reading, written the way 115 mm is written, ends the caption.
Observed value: 31.0 mm
